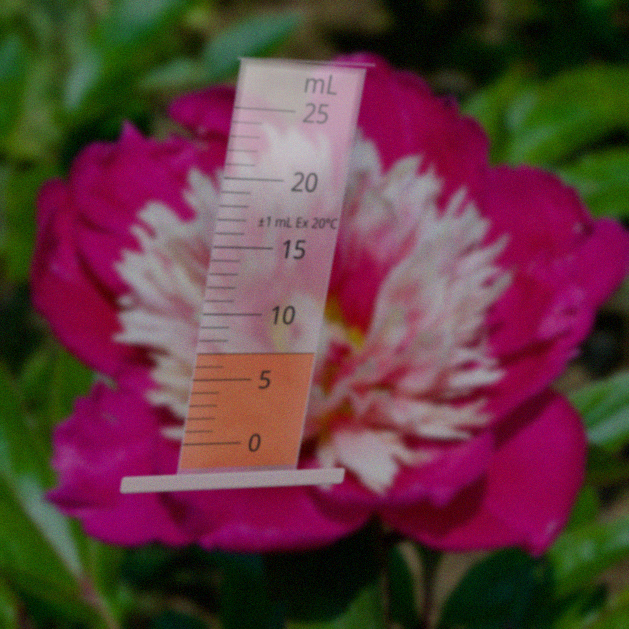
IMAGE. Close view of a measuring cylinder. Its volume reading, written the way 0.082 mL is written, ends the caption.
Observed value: 7 mL
